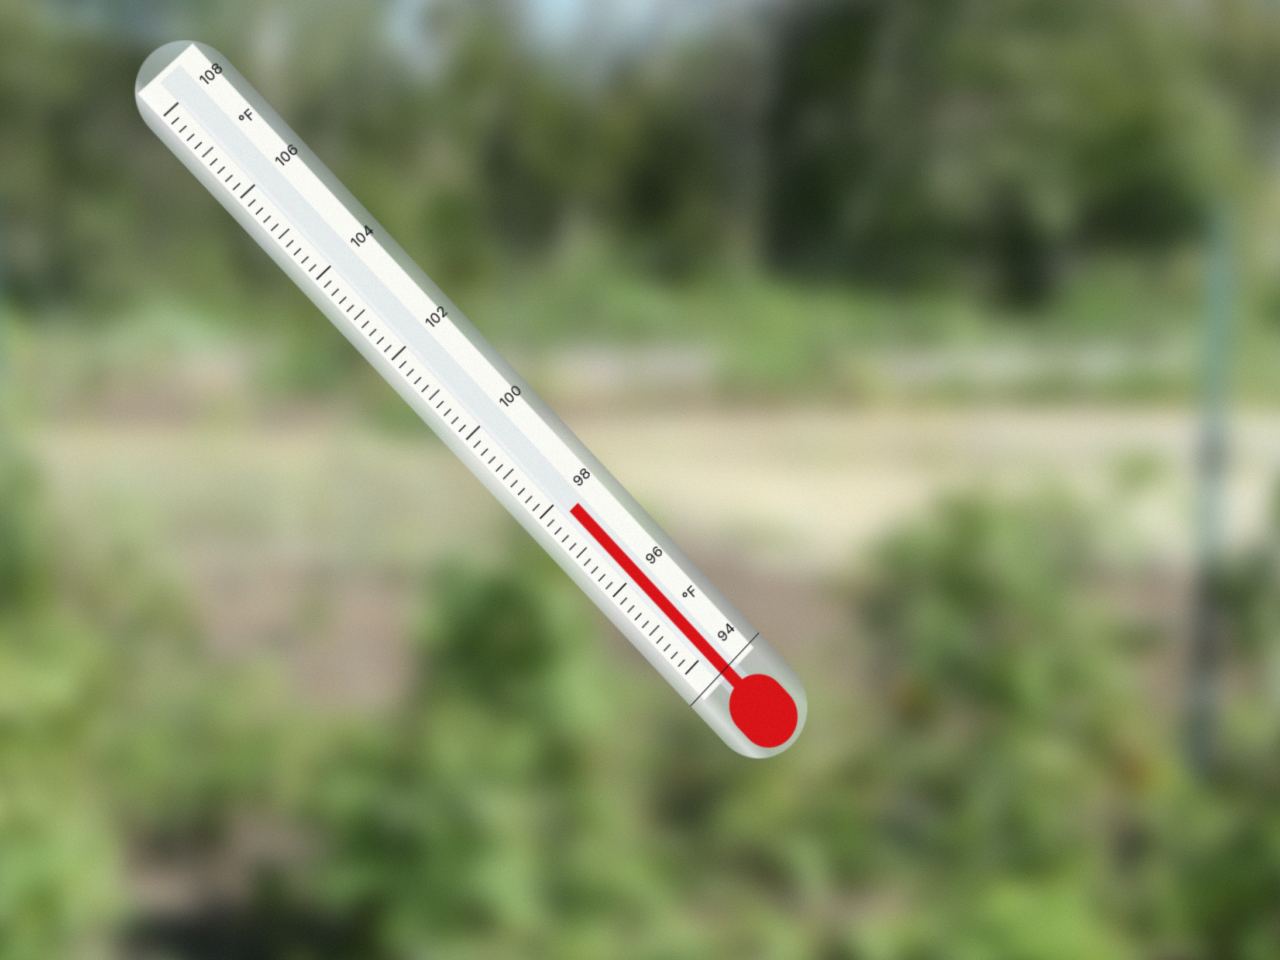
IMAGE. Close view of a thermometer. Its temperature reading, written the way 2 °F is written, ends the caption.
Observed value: 97.7 °F
